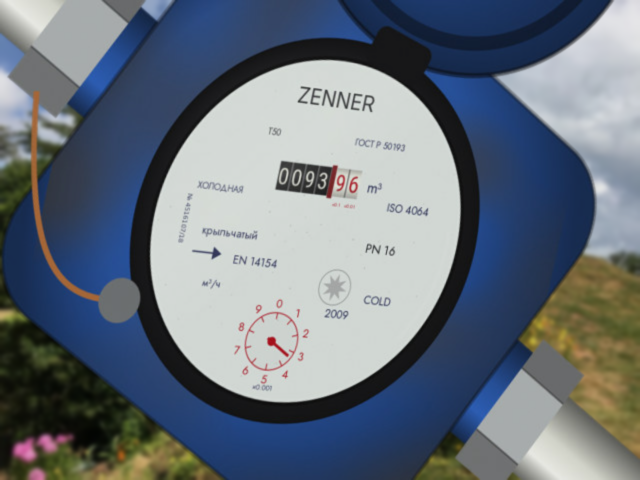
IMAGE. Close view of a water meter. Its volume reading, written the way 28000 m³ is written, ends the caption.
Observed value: 93.963 m³
